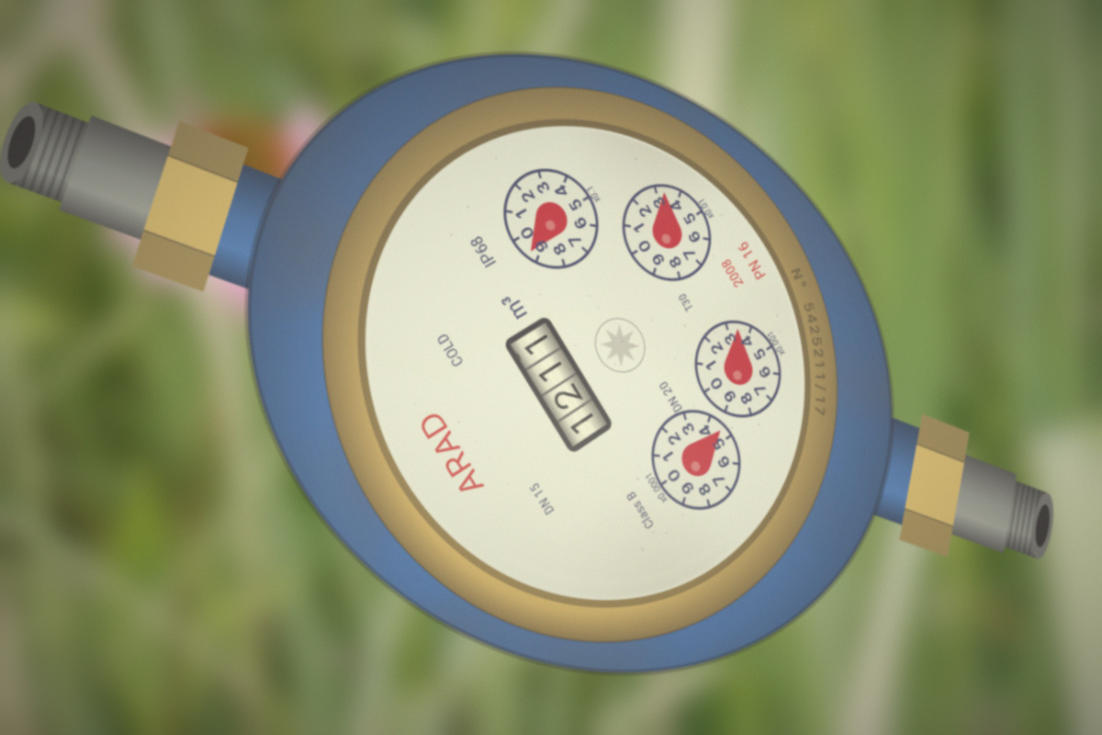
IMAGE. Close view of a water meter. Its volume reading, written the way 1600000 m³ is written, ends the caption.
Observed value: 1210.9334 m³
